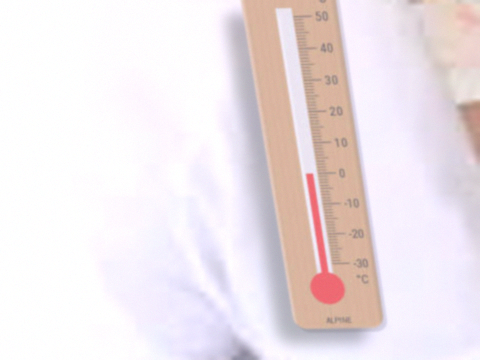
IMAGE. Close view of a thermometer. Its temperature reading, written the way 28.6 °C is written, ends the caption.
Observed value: 0 °C
